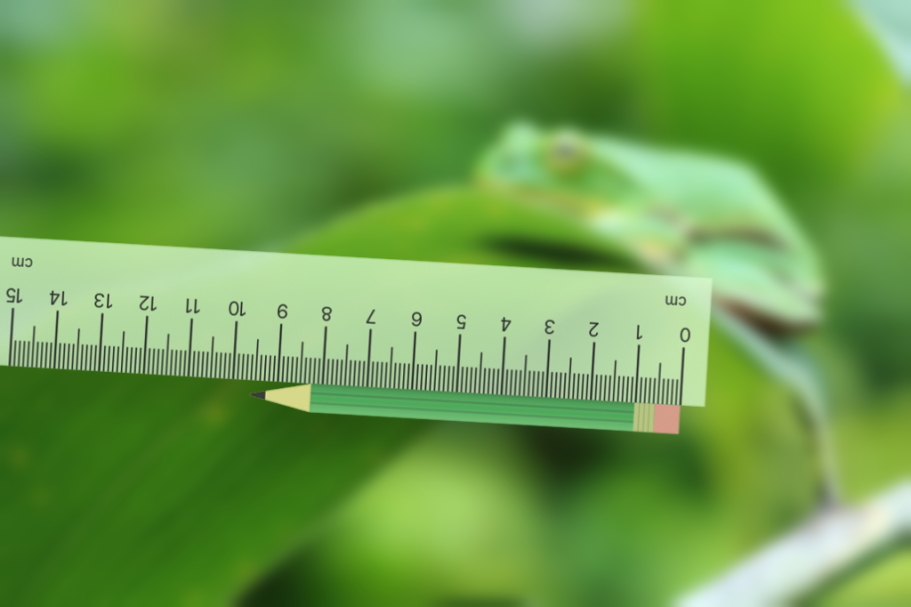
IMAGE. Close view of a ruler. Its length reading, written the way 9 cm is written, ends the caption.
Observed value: 9.6 cm
